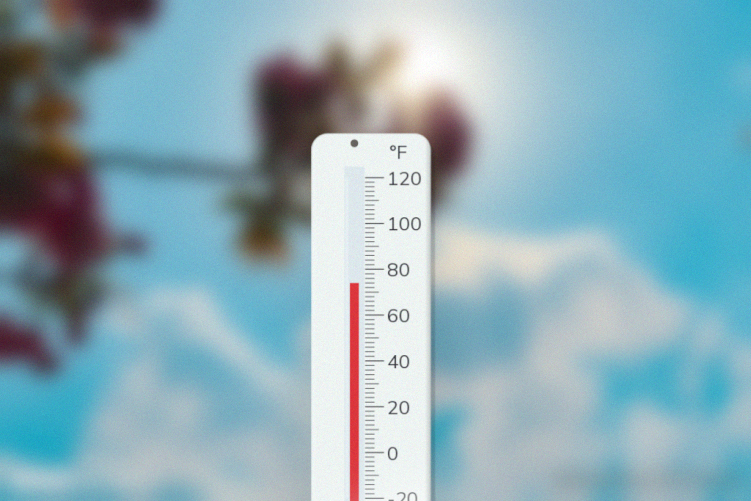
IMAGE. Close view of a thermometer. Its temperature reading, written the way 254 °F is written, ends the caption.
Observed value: 74 °F
